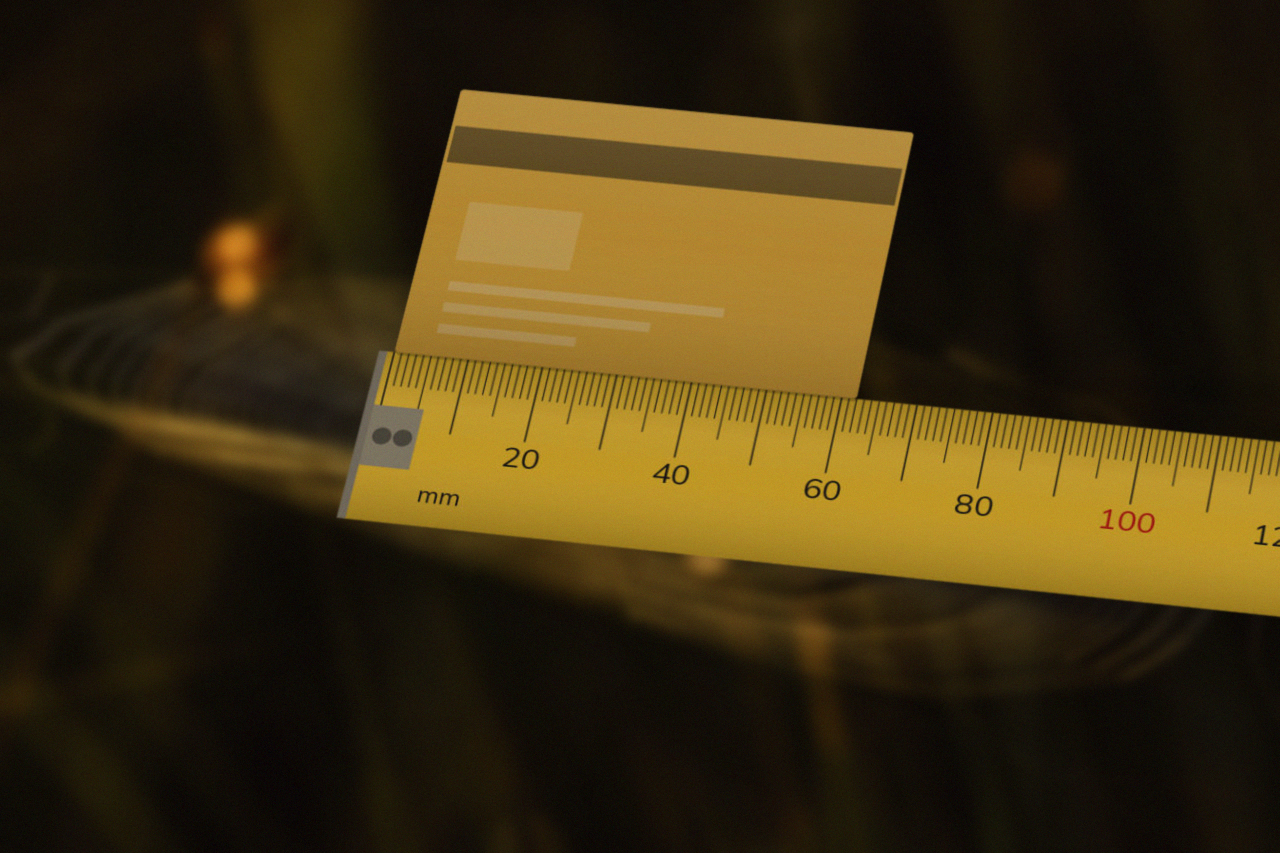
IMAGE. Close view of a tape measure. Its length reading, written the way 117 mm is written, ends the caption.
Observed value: 62 mm
